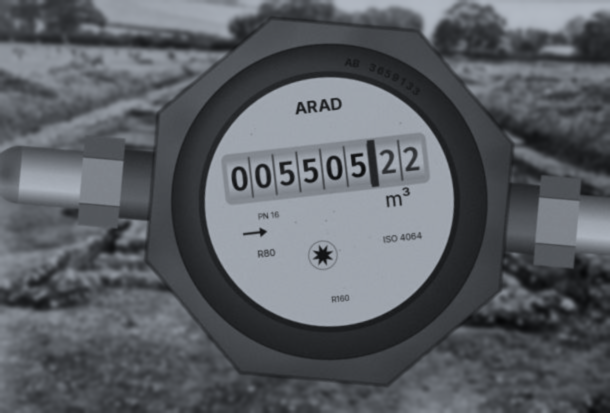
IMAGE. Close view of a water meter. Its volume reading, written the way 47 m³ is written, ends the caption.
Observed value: 5505.22 m³
